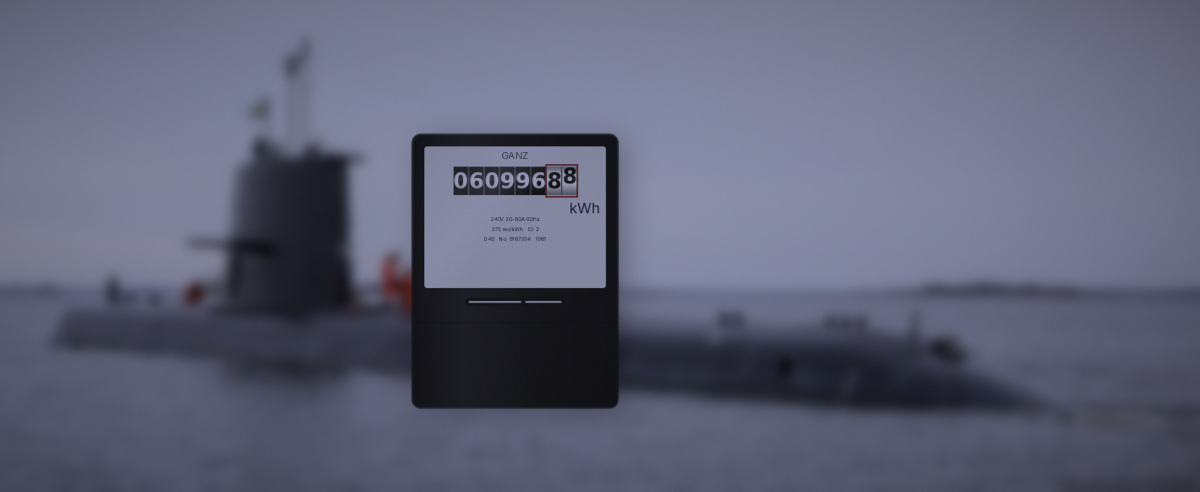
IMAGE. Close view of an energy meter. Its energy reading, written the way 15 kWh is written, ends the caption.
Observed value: 60996.88 kWh
